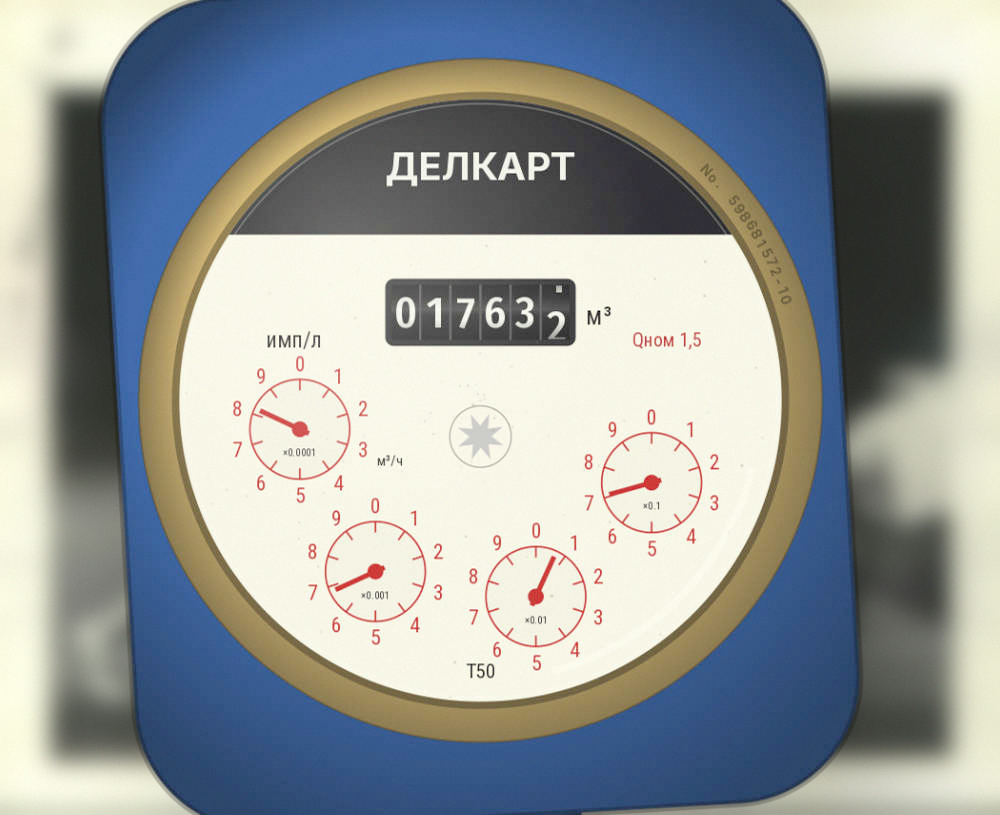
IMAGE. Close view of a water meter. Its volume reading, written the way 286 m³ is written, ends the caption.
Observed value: 17631.7068 m³
